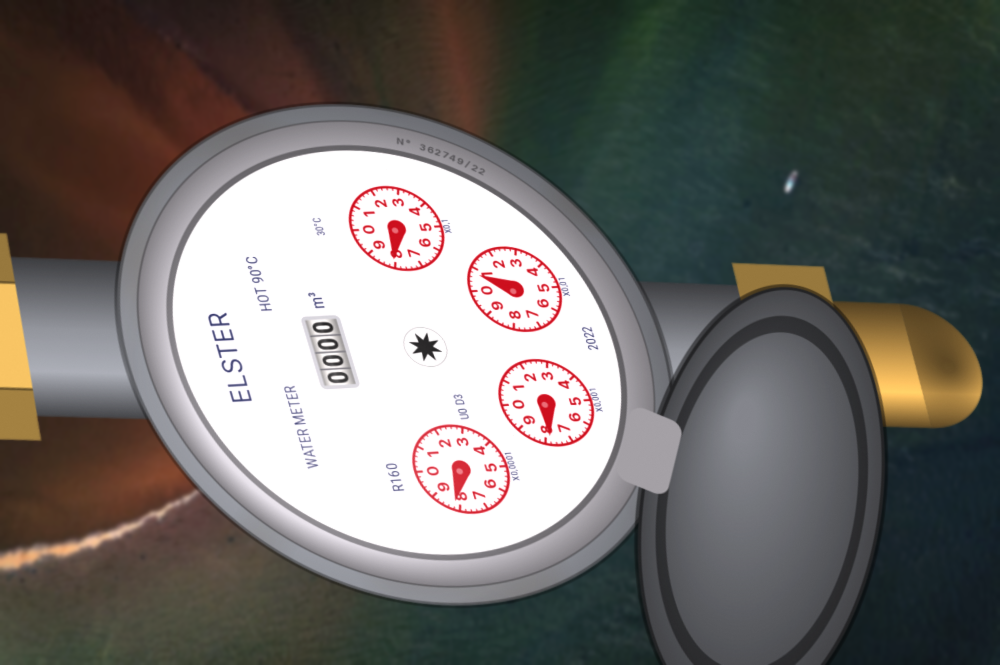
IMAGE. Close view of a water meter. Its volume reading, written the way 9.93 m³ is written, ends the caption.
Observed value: 0.8078 m³
